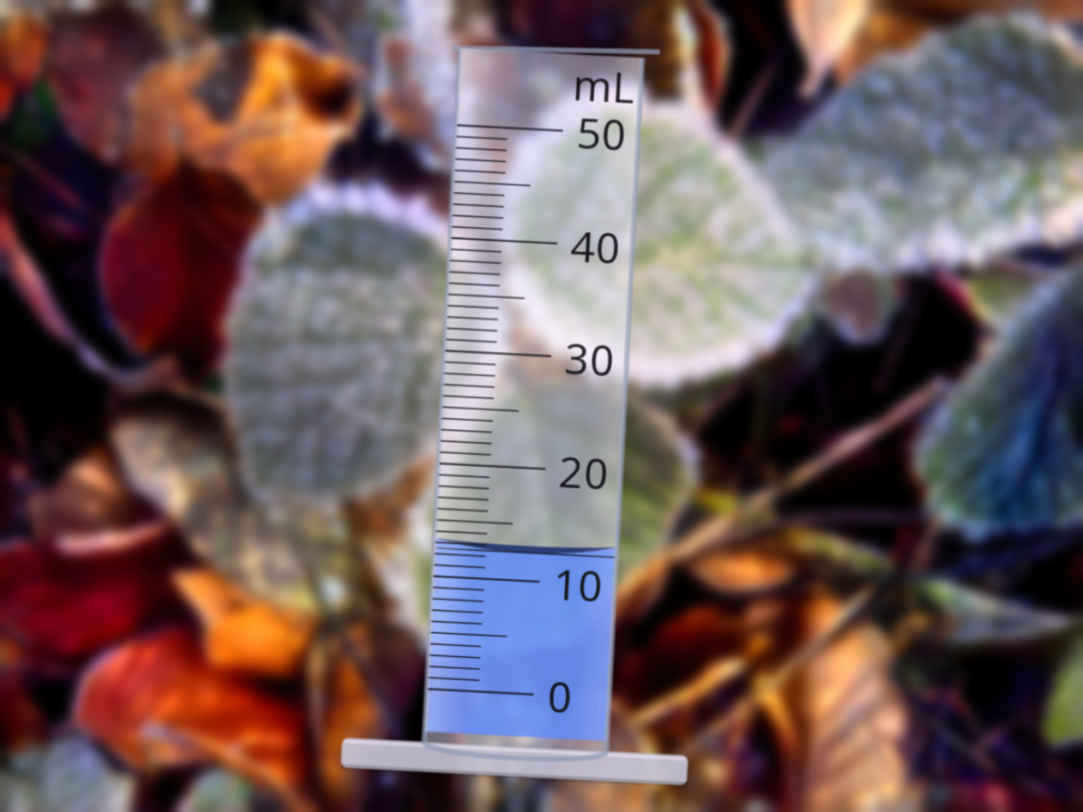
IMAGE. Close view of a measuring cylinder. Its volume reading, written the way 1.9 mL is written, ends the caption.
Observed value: 12.5 mL
